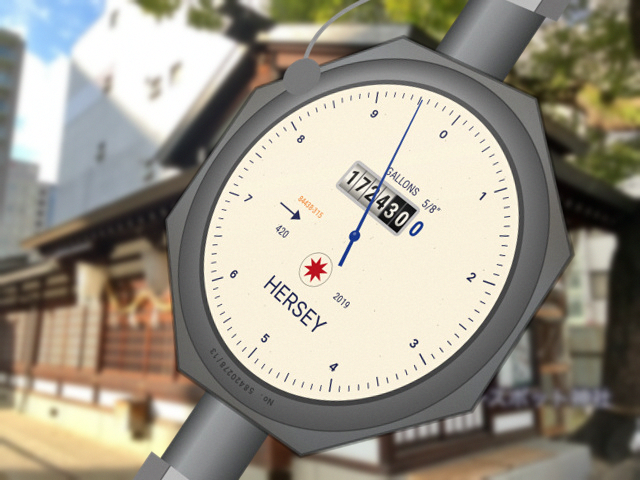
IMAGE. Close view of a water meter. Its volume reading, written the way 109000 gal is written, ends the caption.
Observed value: 1724299.5 gal
